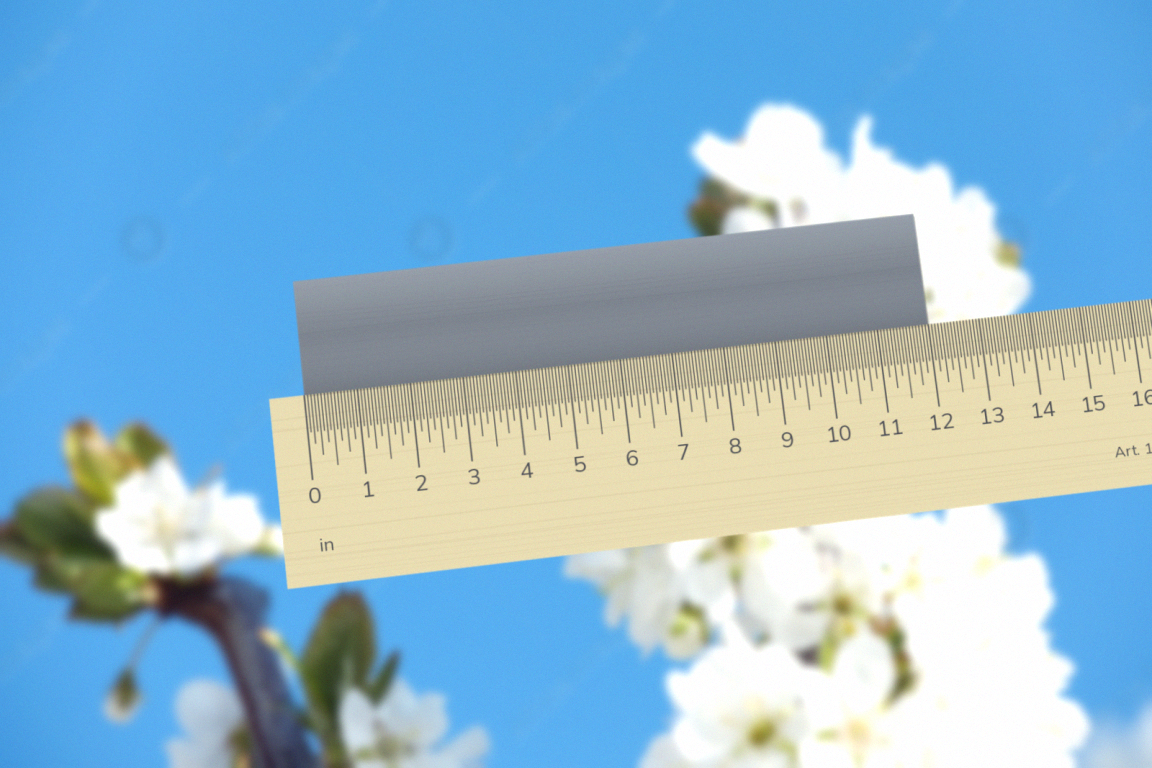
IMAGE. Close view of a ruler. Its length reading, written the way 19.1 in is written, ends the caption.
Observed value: 12 in
